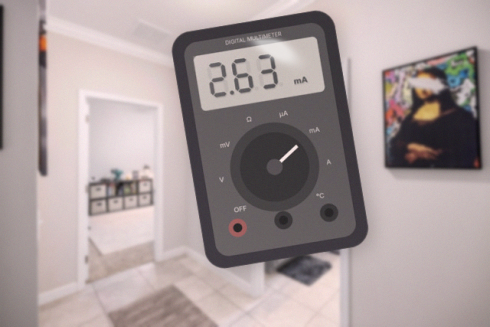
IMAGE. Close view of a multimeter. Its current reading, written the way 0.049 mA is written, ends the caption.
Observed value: 2.63 mA
